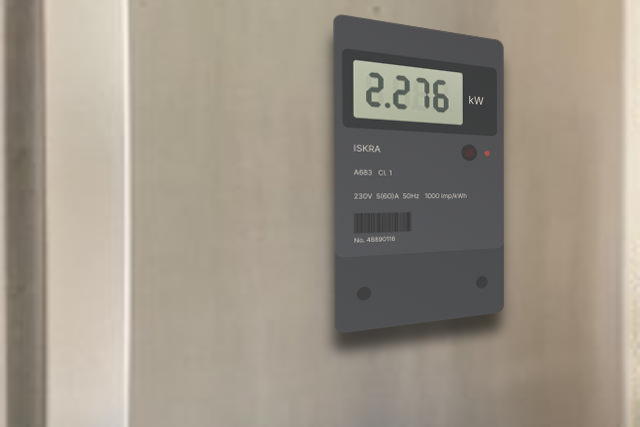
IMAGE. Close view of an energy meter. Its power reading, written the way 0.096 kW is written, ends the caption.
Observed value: 2.276 kW
